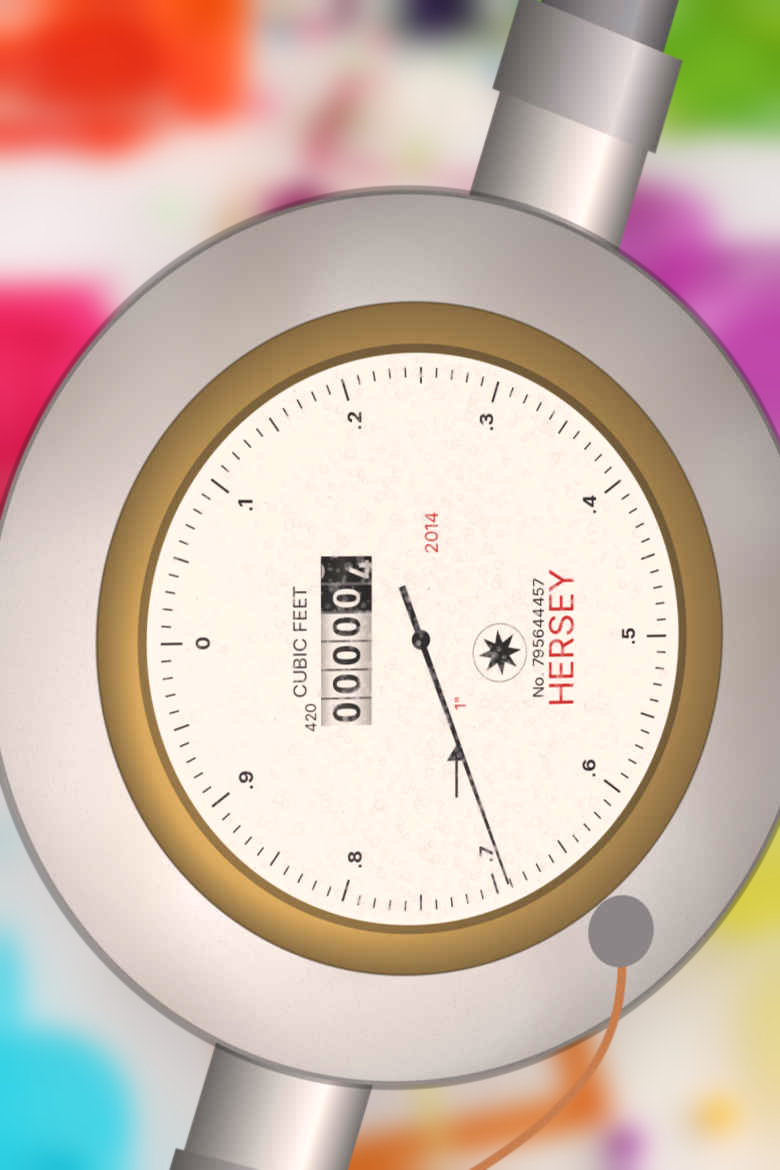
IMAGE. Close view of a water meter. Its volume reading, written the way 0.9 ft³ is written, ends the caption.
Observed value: 3.69 ft³
